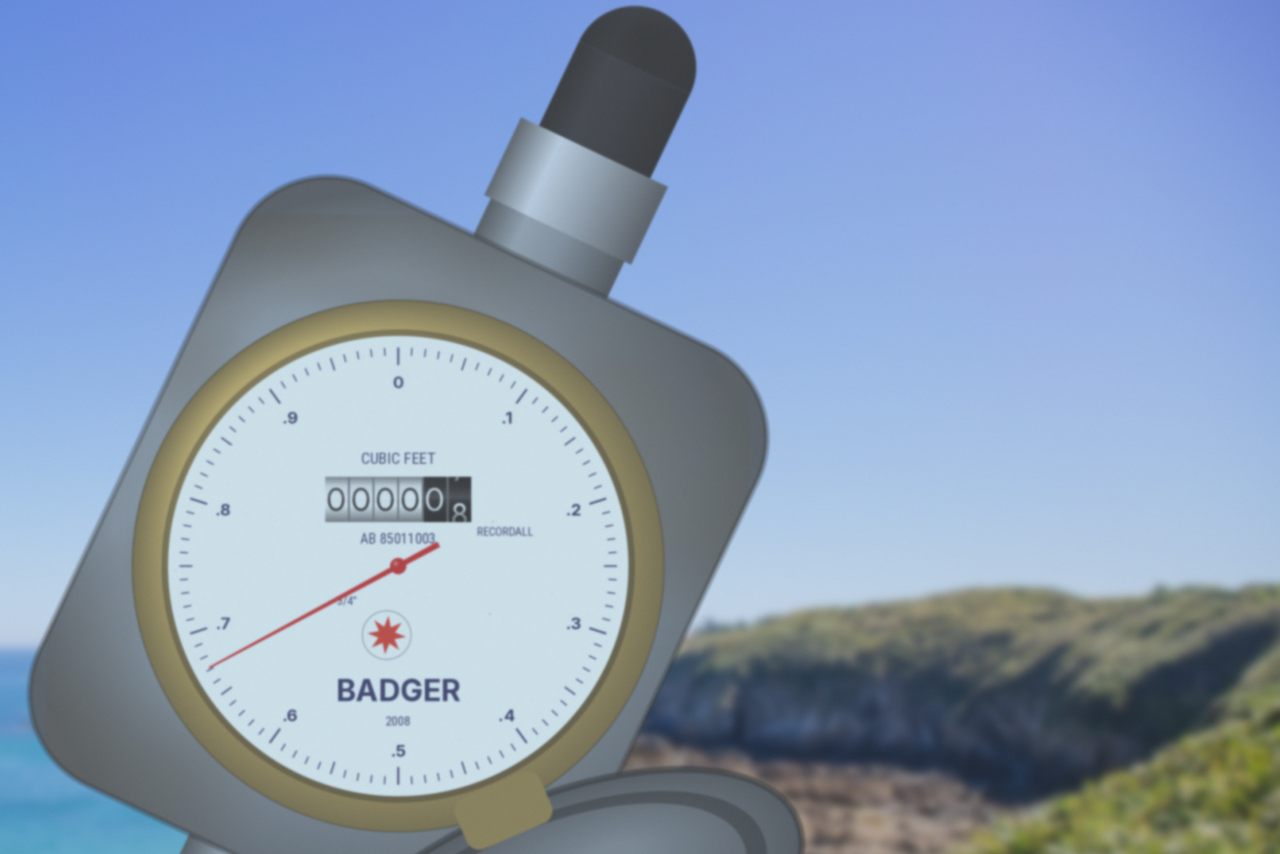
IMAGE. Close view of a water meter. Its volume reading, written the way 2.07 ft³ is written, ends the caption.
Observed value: 7.67 ft³
